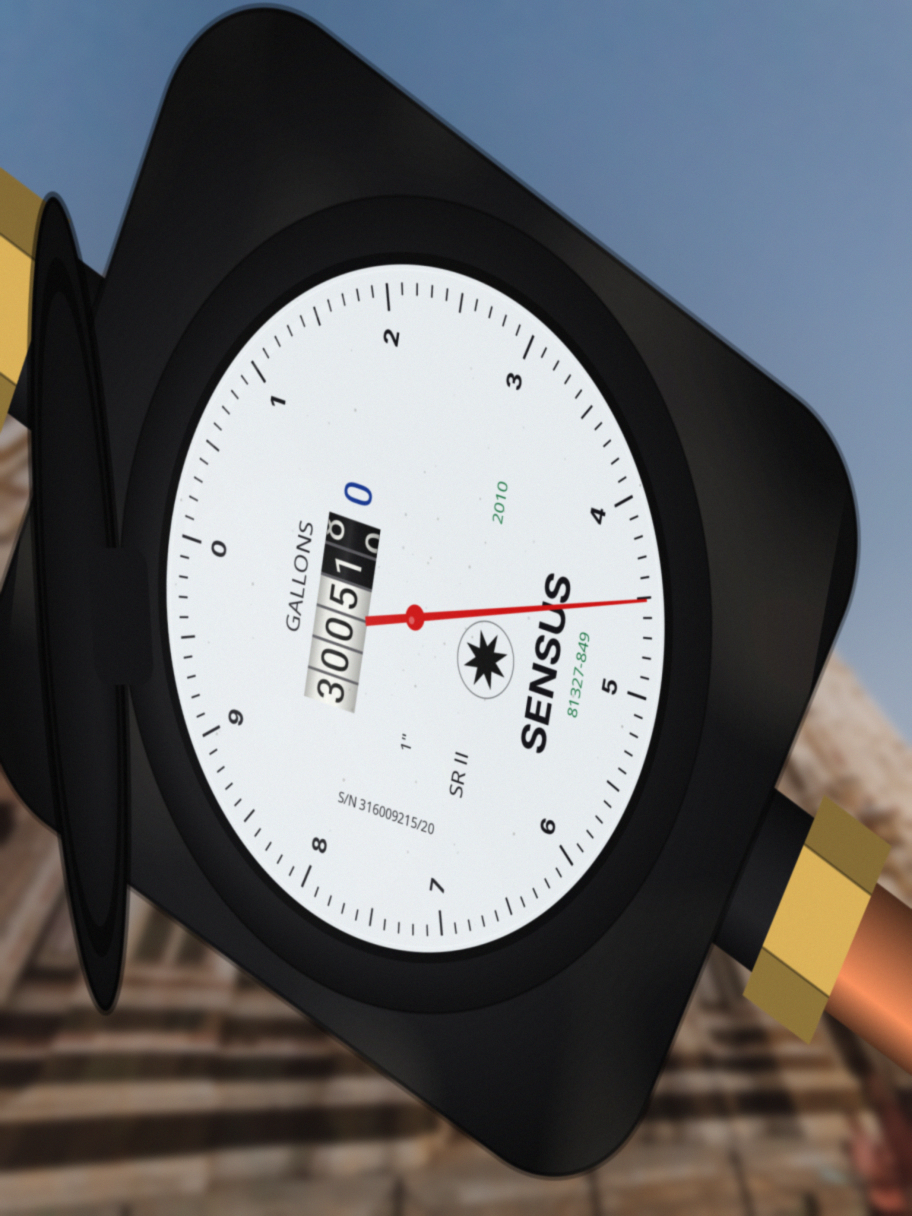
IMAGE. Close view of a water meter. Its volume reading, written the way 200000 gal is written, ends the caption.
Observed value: 3005184.5 gal
